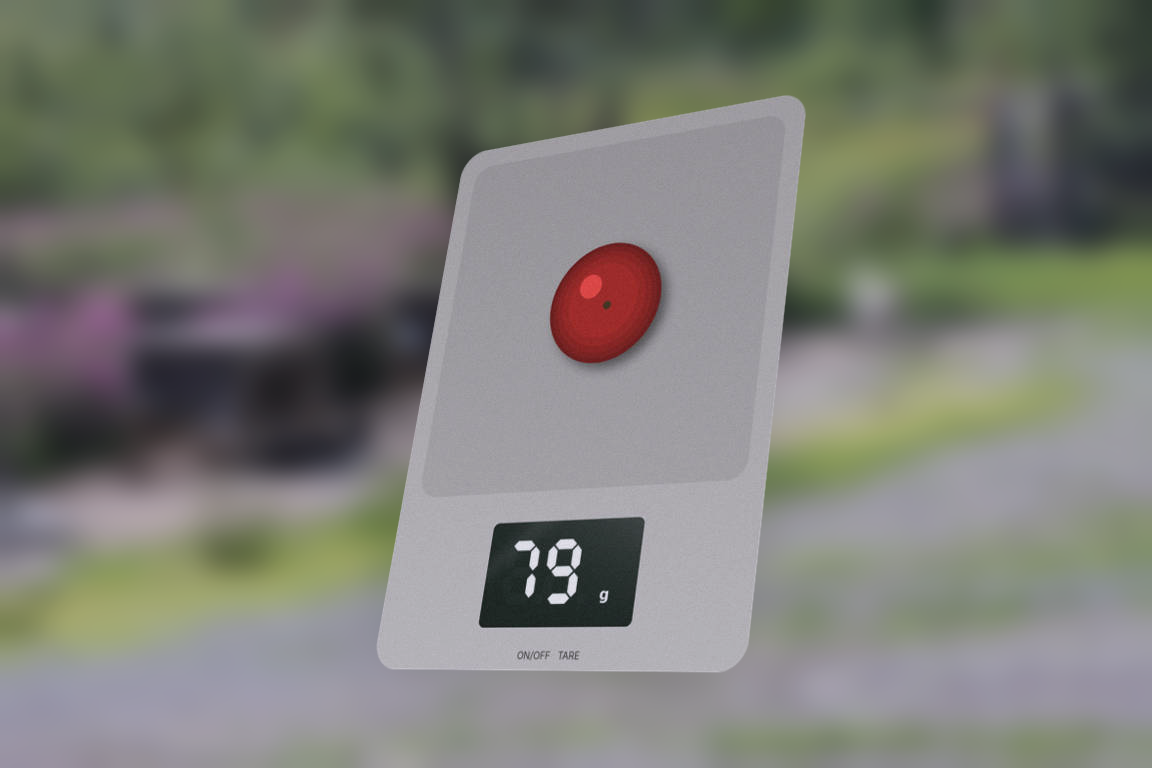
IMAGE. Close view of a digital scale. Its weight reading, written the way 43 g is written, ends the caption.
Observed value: 79 g
